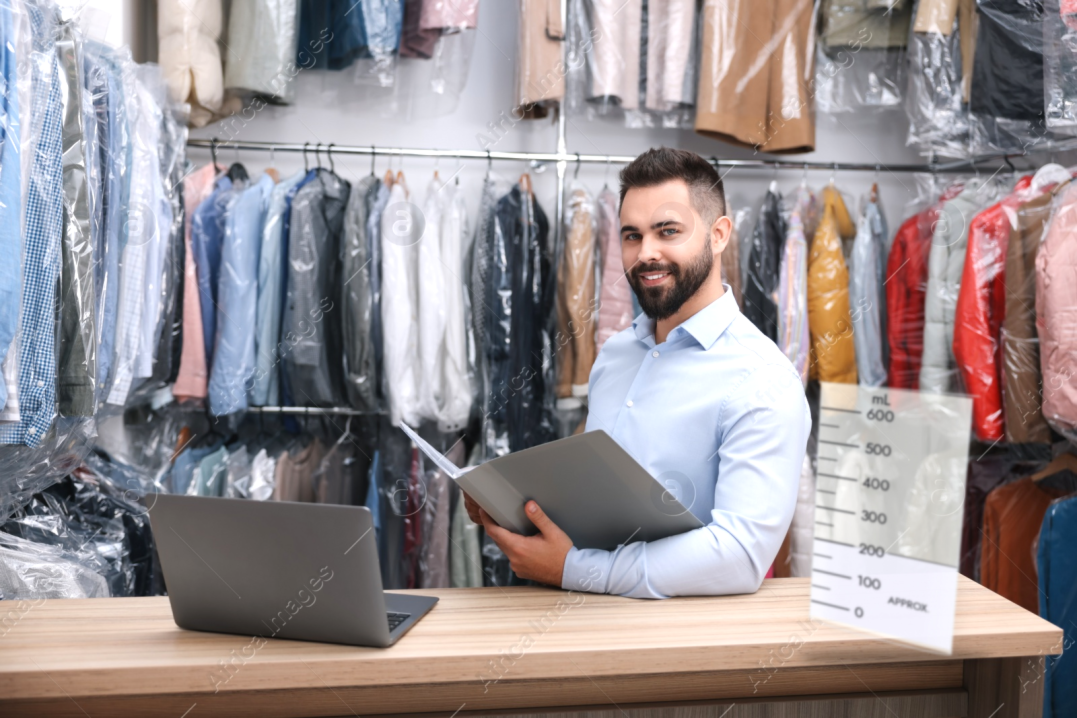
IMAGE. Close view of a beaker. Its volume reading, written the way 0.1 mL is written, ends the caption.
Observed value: 200 mL
